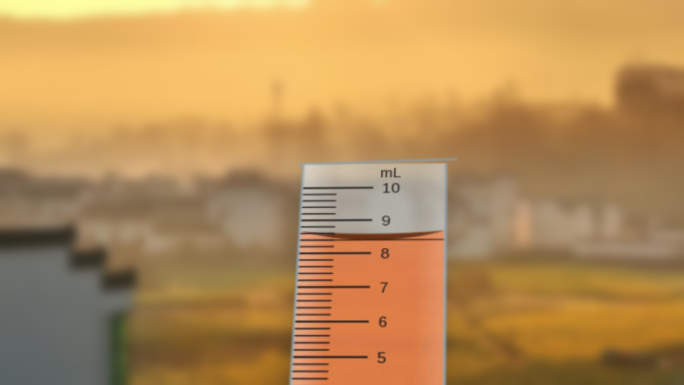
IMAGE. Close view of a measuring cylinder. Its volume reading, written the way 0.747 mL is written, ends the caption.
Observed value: 8.4 mL
